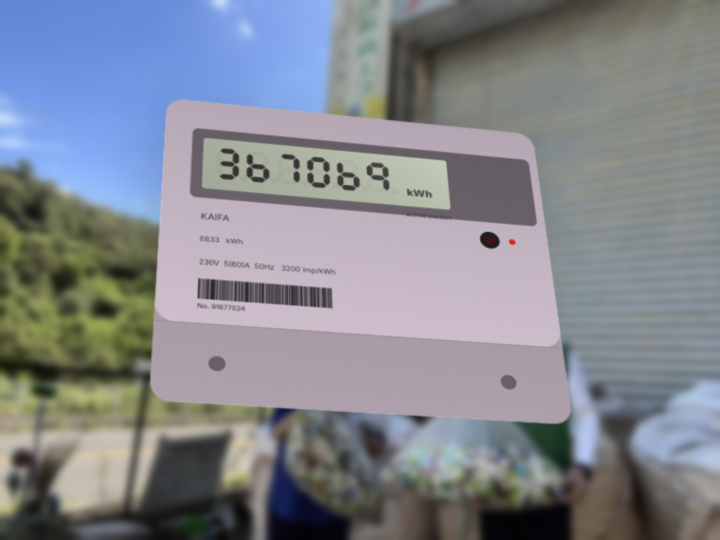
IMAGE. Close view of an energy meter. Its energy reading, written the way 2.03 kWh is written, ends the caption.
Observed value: 367069 kWh
